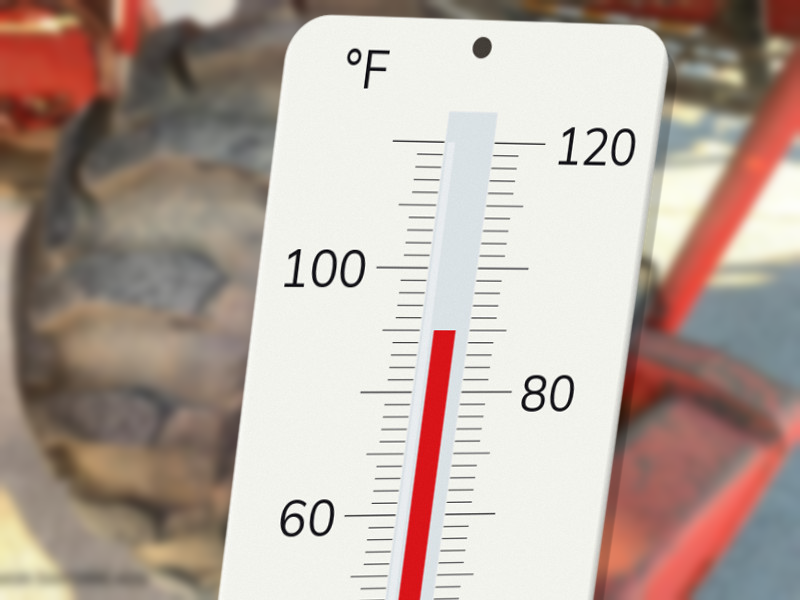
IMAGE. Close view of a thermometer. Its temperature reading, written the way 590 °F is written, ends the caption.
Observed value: 90 °F
